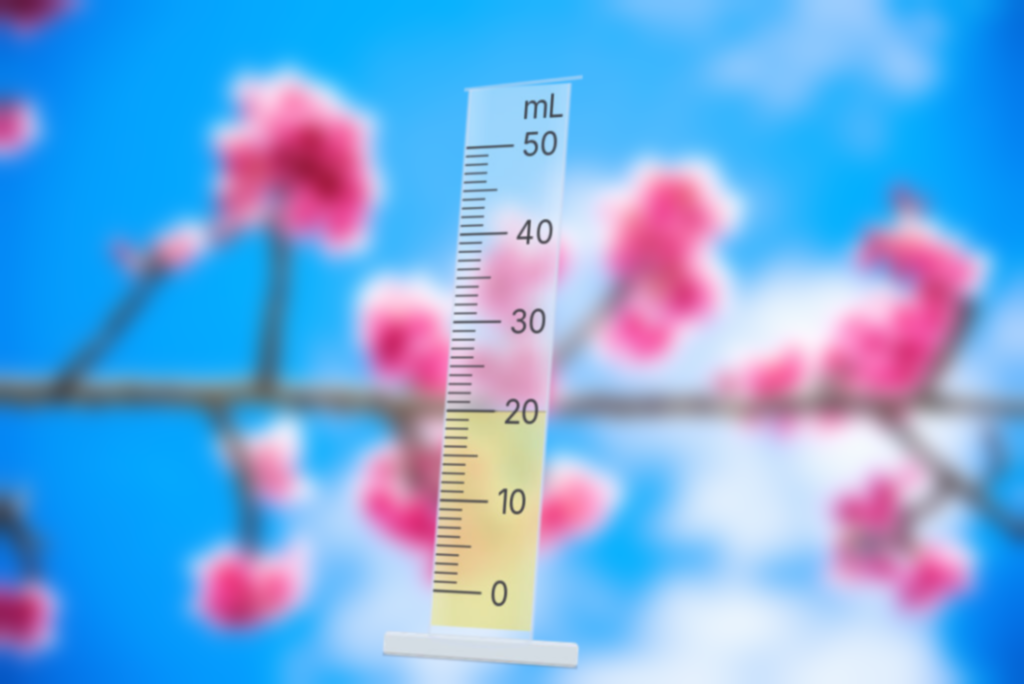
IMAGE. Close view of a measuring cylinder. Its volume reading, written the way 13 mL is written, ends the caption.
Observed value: 20 mL
